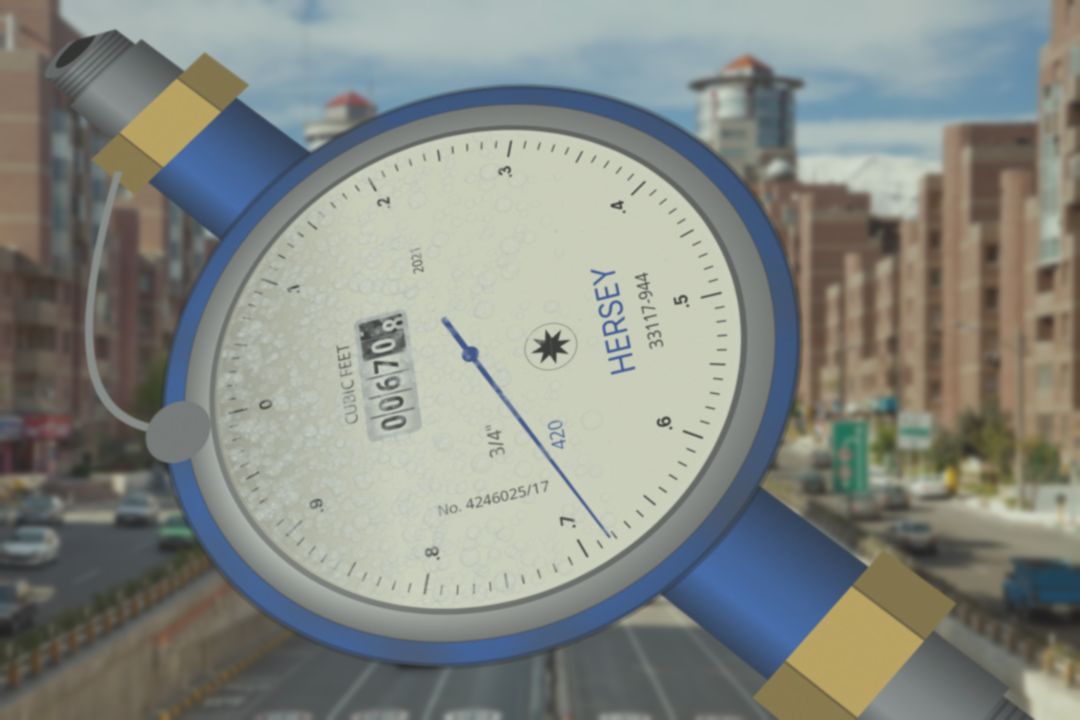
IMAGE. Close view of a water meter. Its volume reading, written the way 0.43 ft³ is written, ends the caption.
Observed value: 6707.68 ft³
